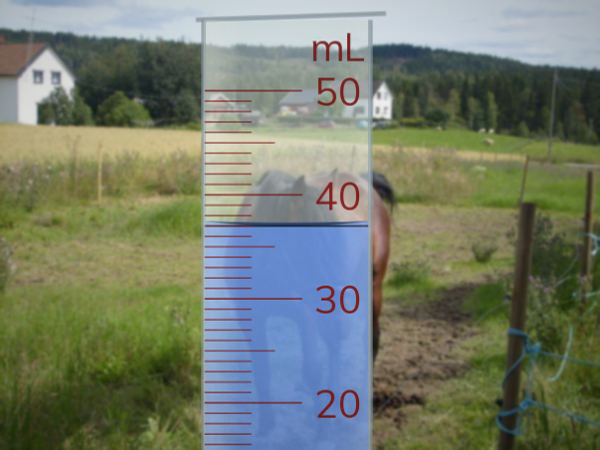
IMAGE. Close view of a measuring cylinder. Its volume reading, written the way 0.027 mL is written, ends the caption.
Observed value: 37 mL
